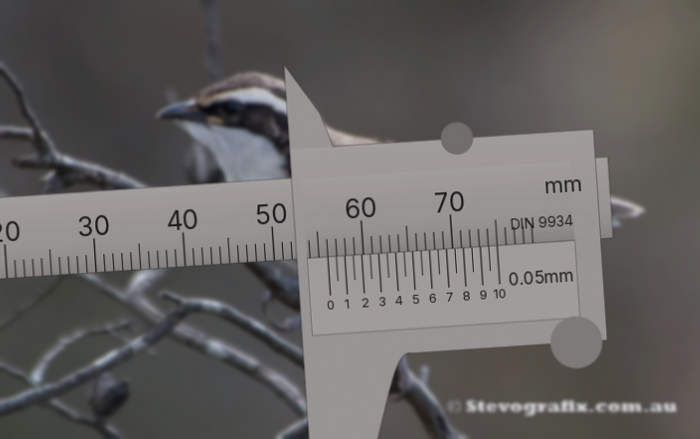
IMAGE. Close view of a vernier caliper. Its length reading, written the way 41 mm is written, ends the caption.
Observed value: 56.0 mm
